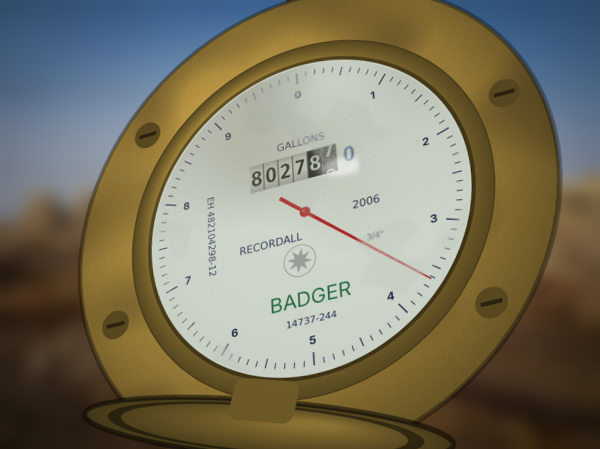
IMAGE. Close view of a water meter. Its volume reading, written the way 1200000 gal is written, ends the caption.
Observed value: 8027873.6 gal
